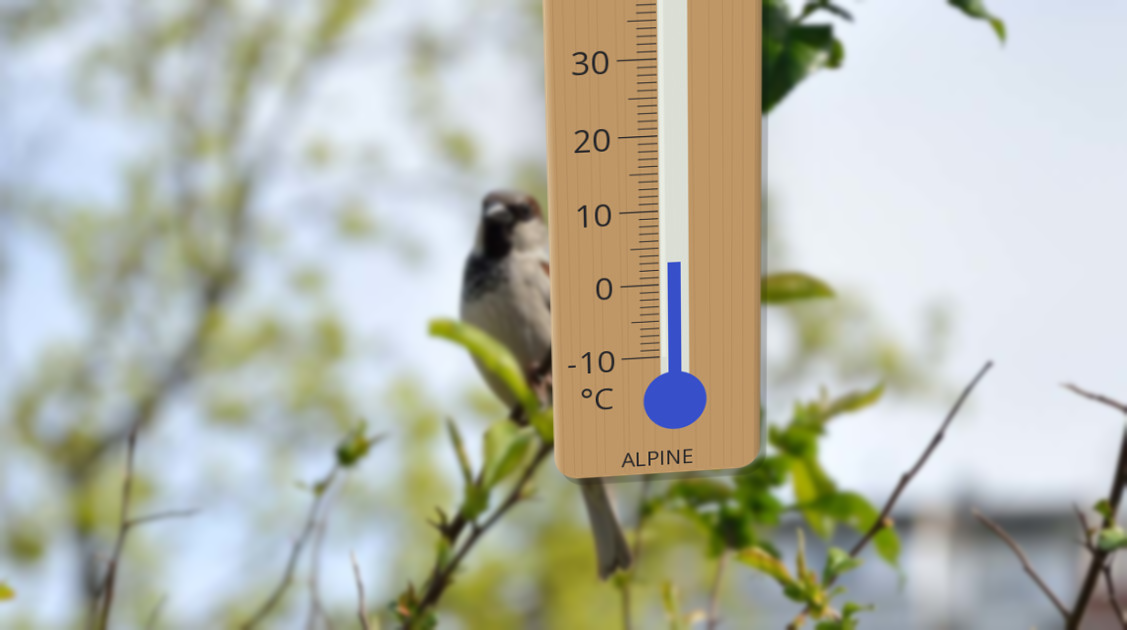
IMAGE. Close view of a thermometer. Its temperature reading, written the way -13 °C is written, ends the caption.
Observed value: 3 °C
